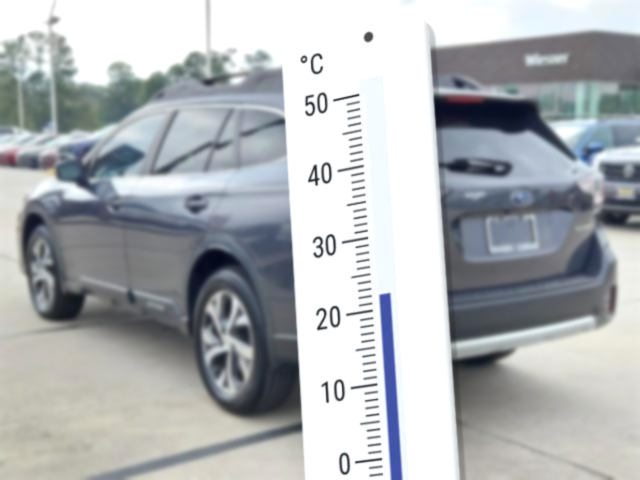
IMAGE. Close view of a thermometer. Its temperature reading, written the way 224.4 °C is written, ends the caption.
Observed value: 22 °C
